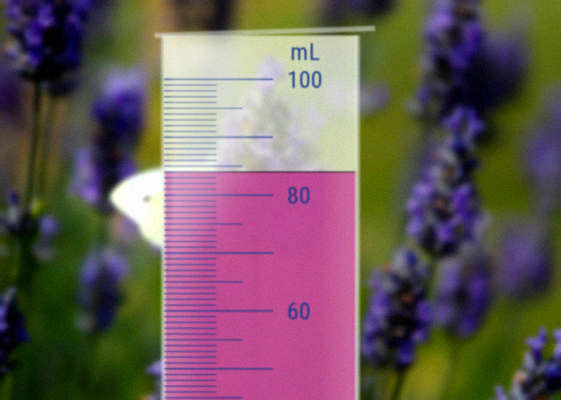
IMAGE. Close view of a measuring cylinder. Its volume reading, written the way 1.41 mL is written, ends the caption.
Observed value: 84 mL
